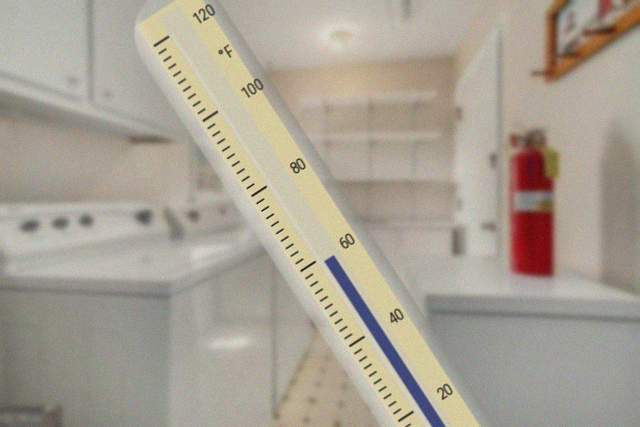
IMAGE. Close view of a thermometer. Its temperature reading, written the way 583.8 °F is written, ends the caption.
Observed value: 59 °F
